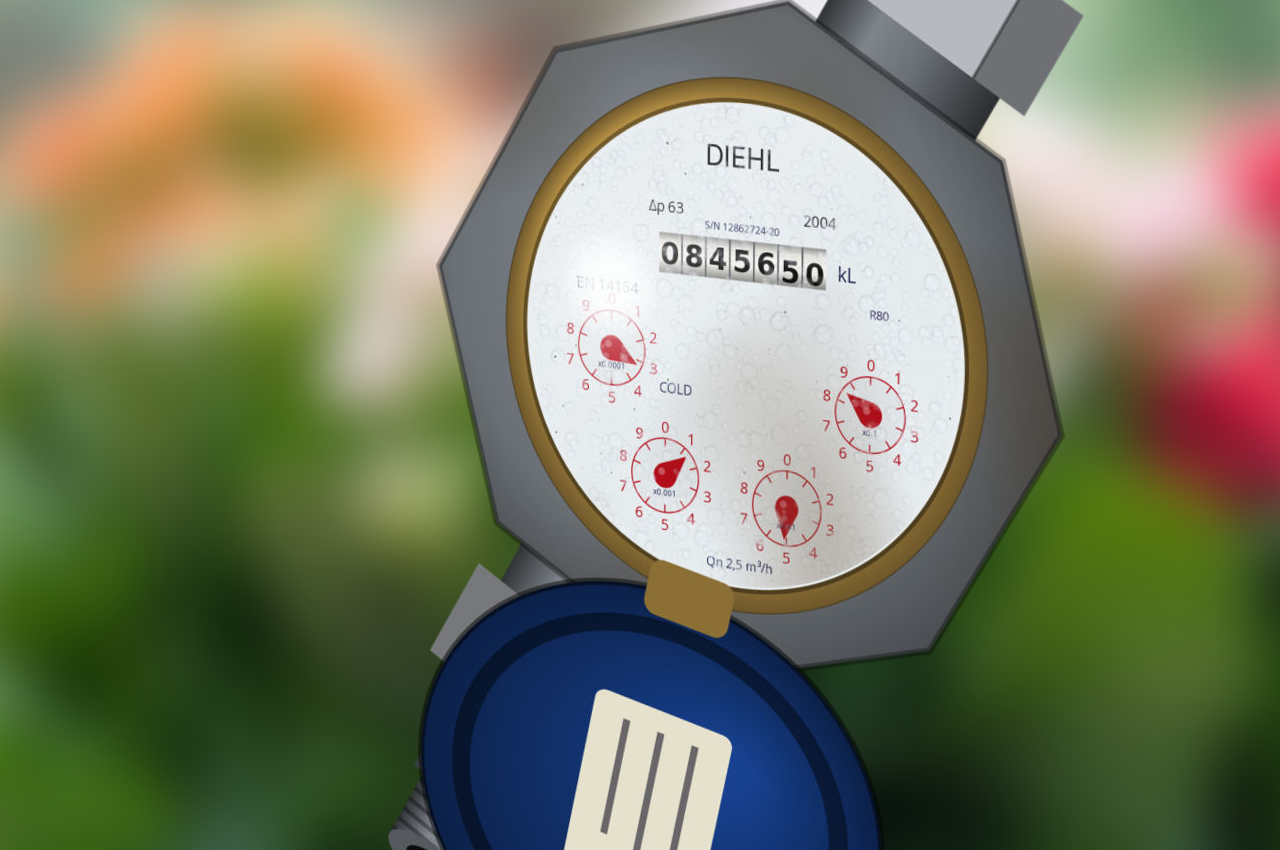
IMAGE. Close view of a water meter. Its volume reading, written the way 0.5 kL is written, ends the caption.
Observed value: 845649.8513 kL
